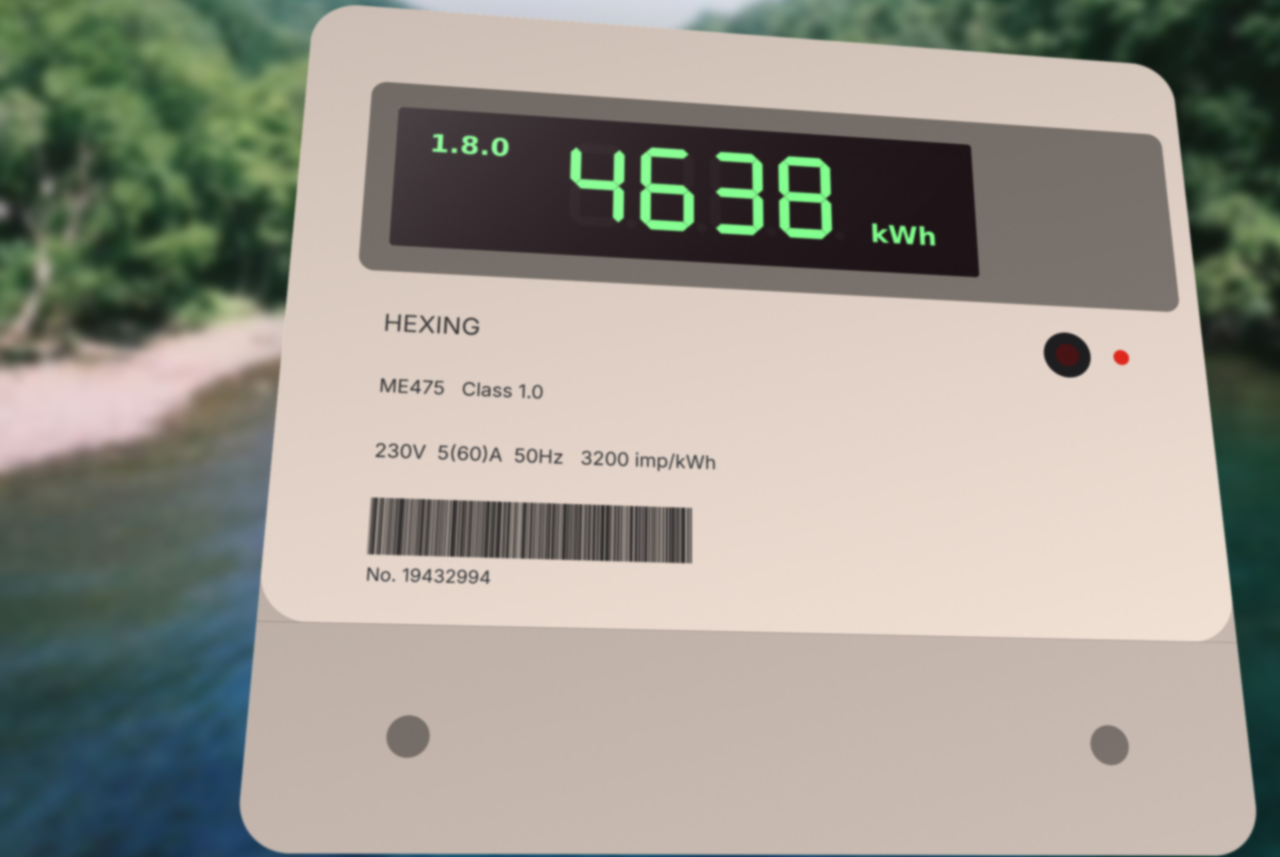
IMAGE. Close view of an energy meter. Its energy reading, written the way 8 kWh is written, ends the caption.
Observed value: 4638 kWh
